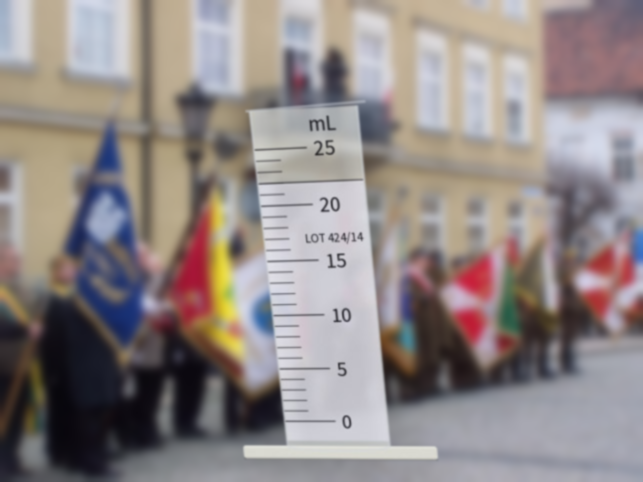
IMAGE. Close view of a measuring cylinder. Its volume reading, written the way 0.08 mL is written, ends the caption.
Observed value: 22 mL
